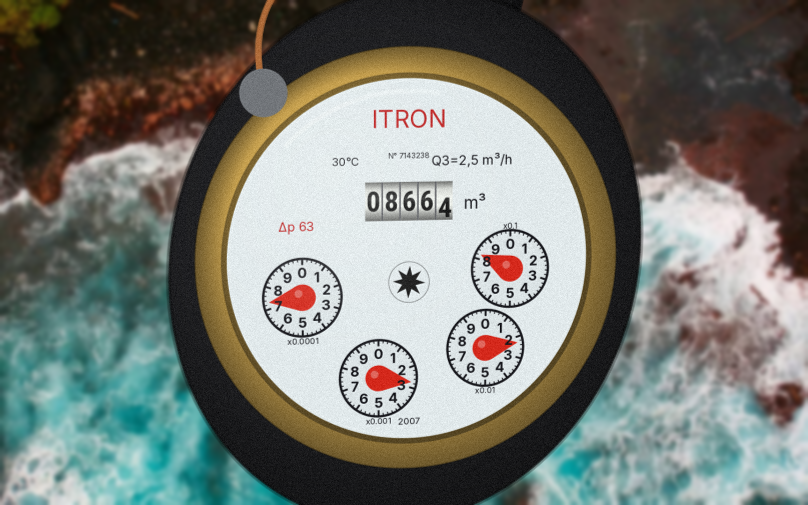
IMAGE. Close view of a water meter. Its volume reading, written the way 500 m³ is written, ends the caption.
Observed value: 8663.8227 m³
